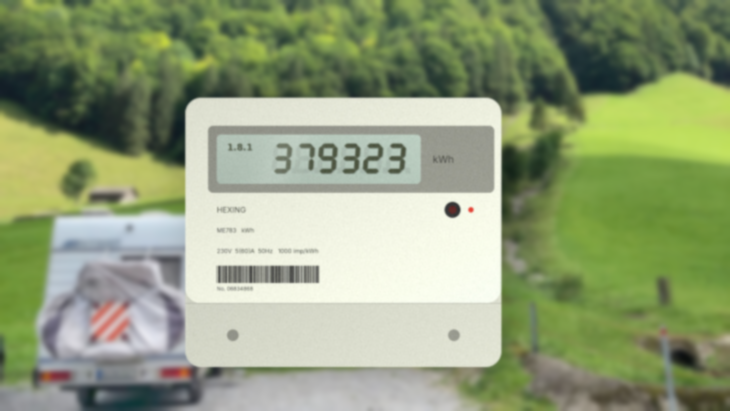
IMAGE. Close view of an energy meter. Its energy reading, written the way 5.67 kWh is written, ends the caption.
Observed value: 379323 kWh
